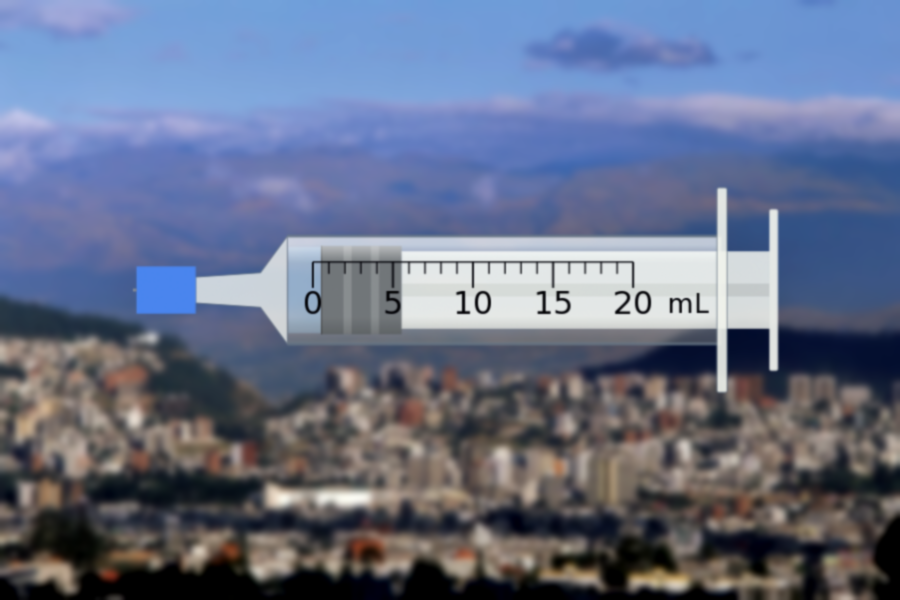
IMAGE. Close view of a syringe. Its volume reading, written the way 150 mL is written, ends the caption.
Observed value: 0.5 mL
